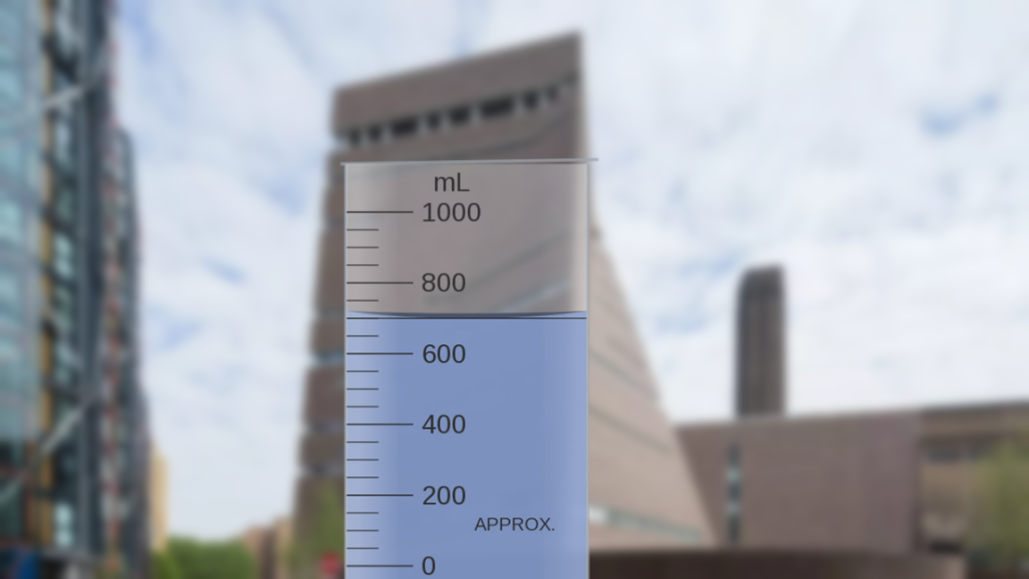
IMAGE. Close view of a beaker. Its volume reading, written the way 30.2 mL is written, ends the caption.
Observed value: 700 mL
